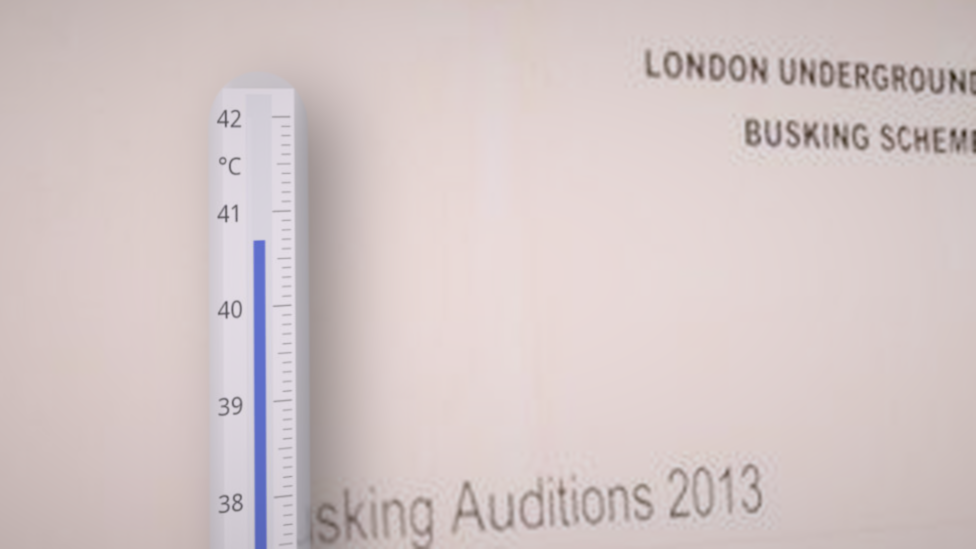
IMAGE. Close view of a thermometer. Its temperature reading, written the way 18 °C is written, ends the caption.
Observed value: 40.7 °C
